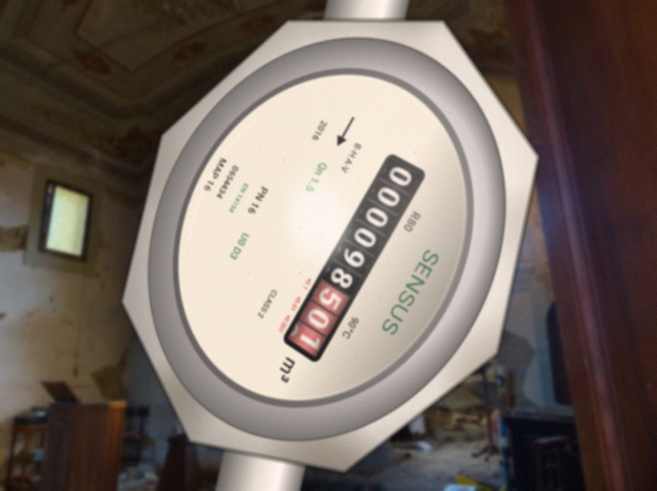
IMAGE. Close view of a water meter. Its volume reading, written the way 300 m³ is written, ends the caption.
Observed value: 98.501 m³
